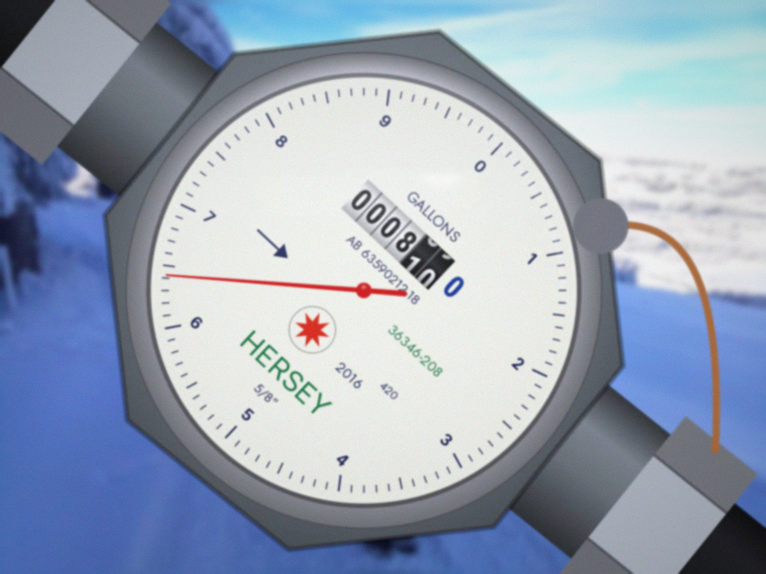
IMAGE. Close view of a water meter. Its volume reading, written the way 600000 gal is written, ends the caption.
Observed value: 8096.4 gal
